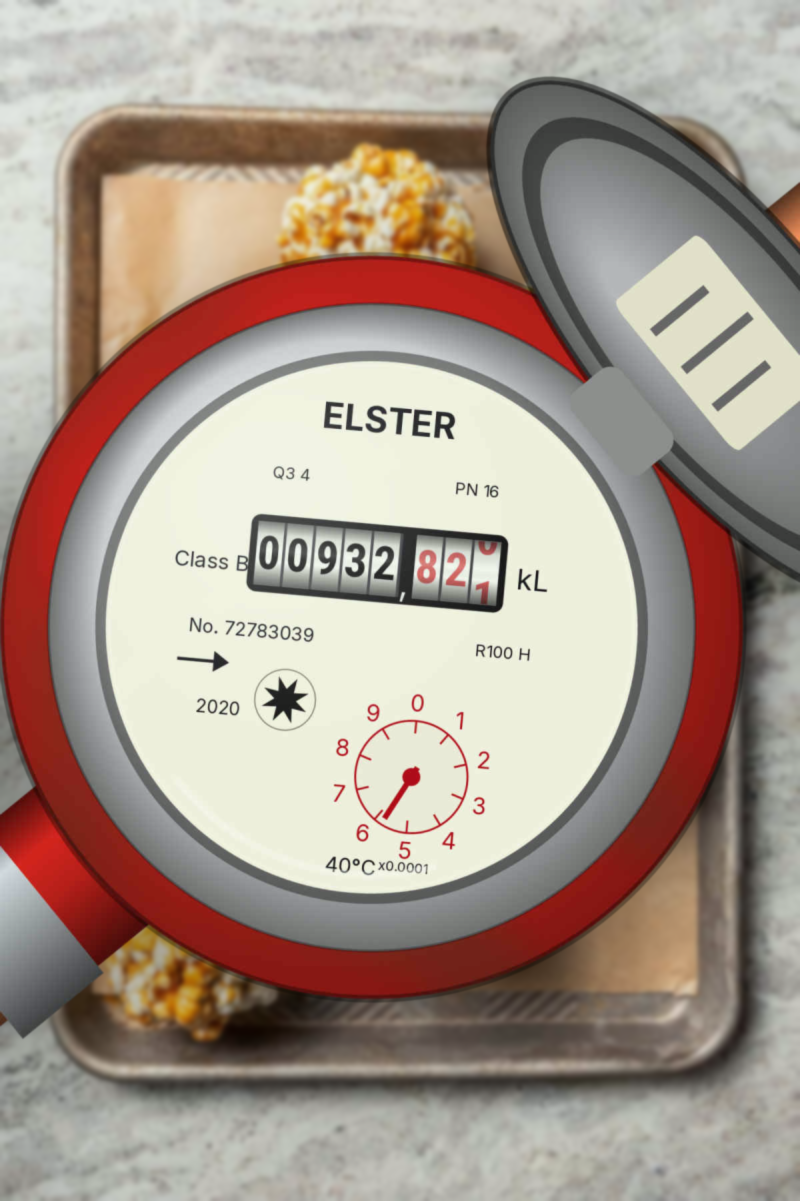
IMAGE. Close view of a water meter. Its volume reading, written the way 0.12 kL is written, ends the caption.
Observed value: 932.8205 kL
